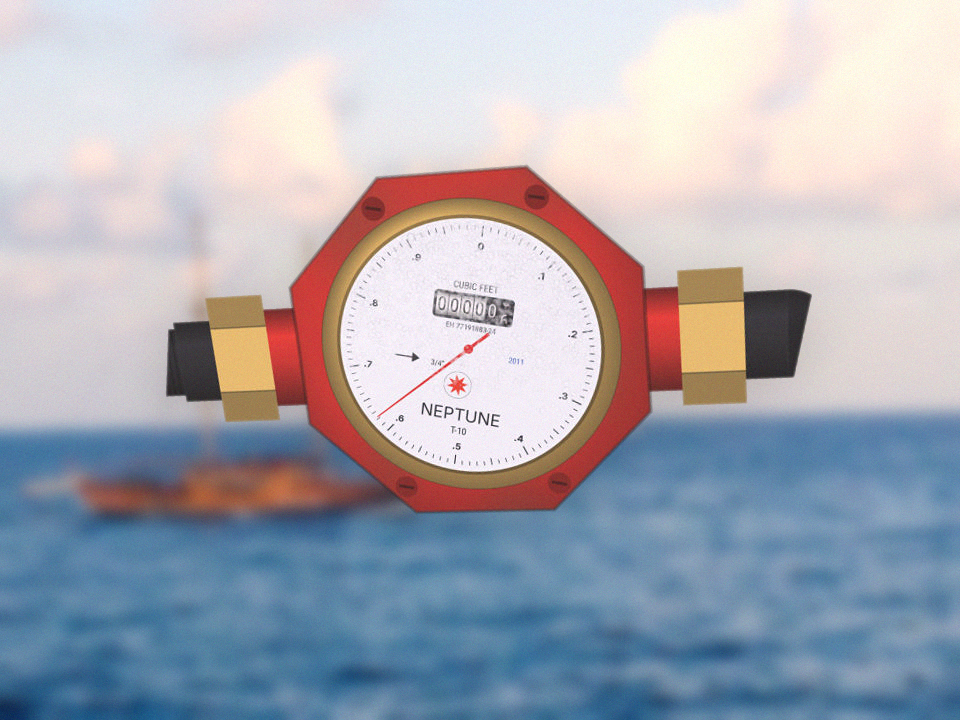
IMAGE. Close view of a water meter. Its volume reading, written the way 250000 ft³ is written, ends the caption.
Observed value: 5.62 ft³
